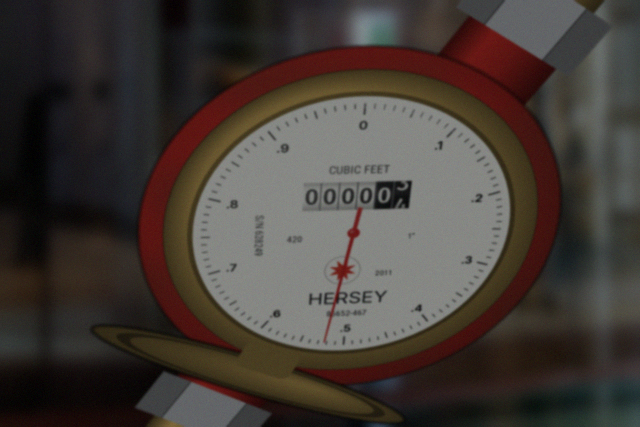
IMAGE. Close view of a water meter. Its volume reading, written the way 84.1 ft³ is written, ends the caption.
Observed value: 3.52 ft³
